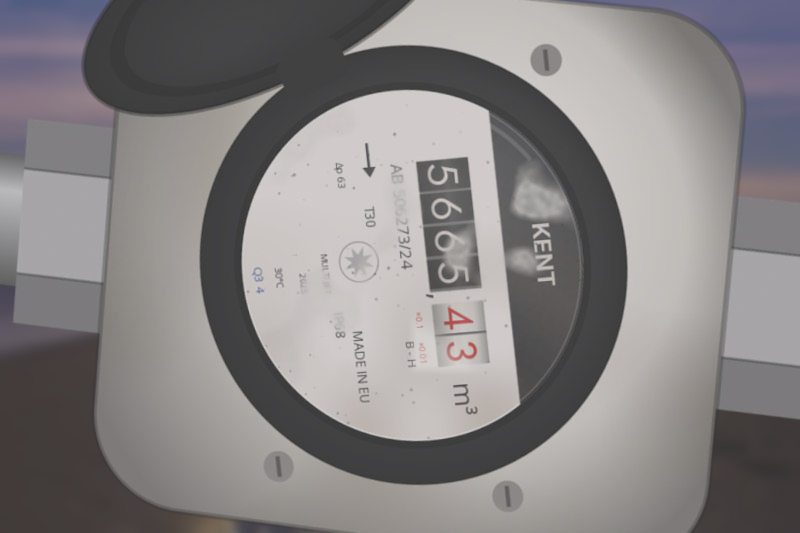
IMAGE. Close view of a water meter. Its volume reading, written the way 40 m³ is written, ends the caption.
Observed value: 5665.43 m³
